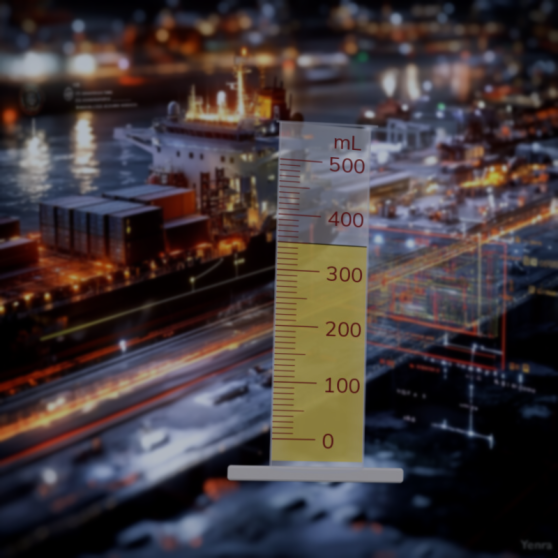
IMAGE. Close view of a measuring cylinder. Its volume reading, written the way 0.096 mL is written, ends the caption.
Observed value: 350 mL
